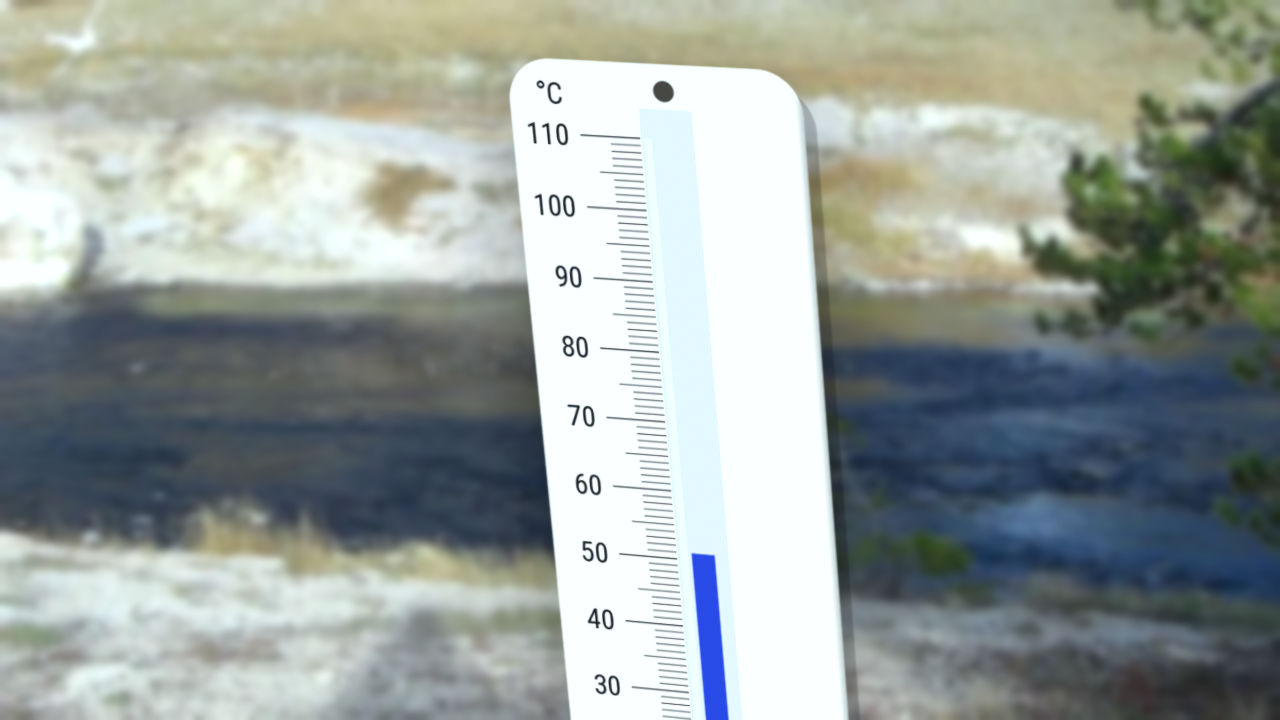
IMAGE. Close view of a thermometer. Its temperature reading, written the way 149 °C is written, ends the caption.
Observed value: 51 °C
